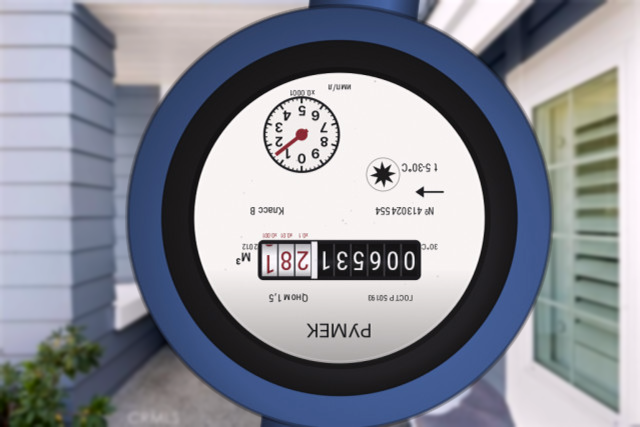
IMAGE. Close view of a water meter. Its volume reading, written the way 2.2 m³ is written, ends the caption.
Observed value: 6531.2811 m³
